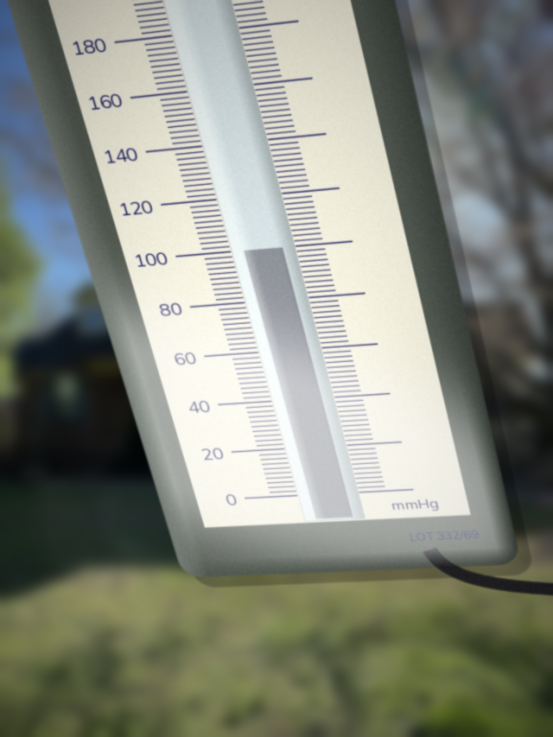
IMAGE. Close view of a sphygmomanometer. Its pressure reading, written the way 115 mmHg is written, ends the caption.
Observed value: 100 mmHg
